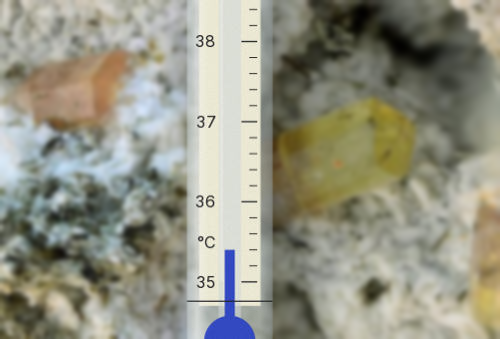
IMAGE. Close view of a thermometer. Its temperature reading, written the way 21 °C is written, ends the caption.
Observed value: 35.4 °C
